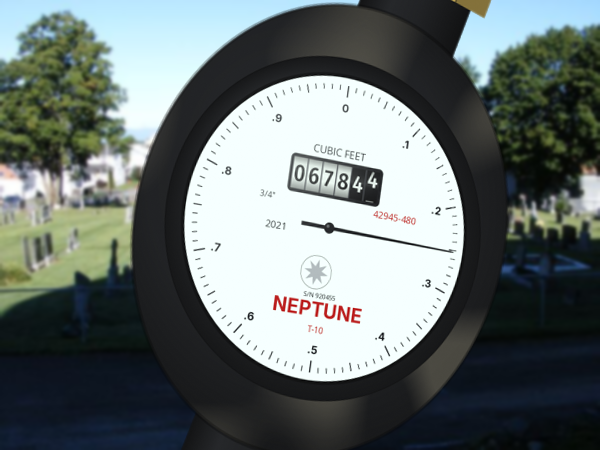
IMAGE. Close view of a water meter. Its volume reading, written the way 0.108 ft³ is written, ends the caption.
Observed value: 67844.25 ft³
